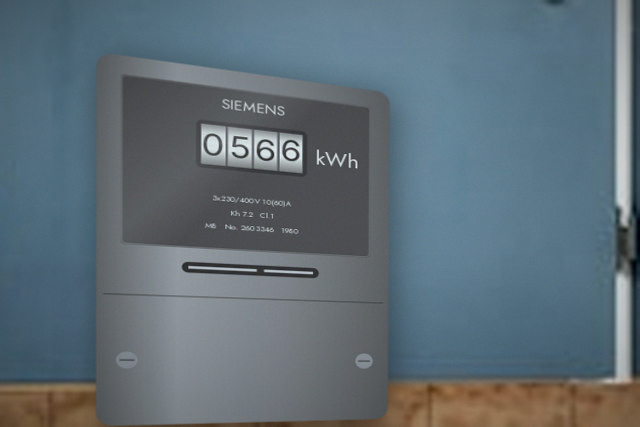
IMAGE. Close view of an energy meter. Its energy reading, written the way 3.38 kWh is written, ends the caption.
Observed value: 566 kWh
